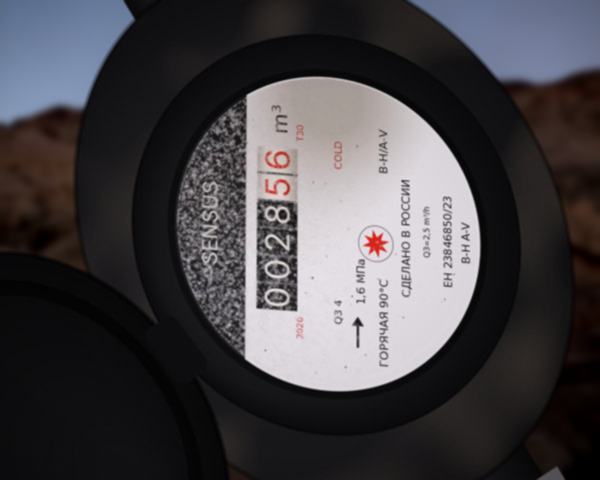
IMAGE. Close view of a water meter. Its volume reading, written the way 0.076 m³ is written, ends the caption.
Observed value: 28.56 m³
